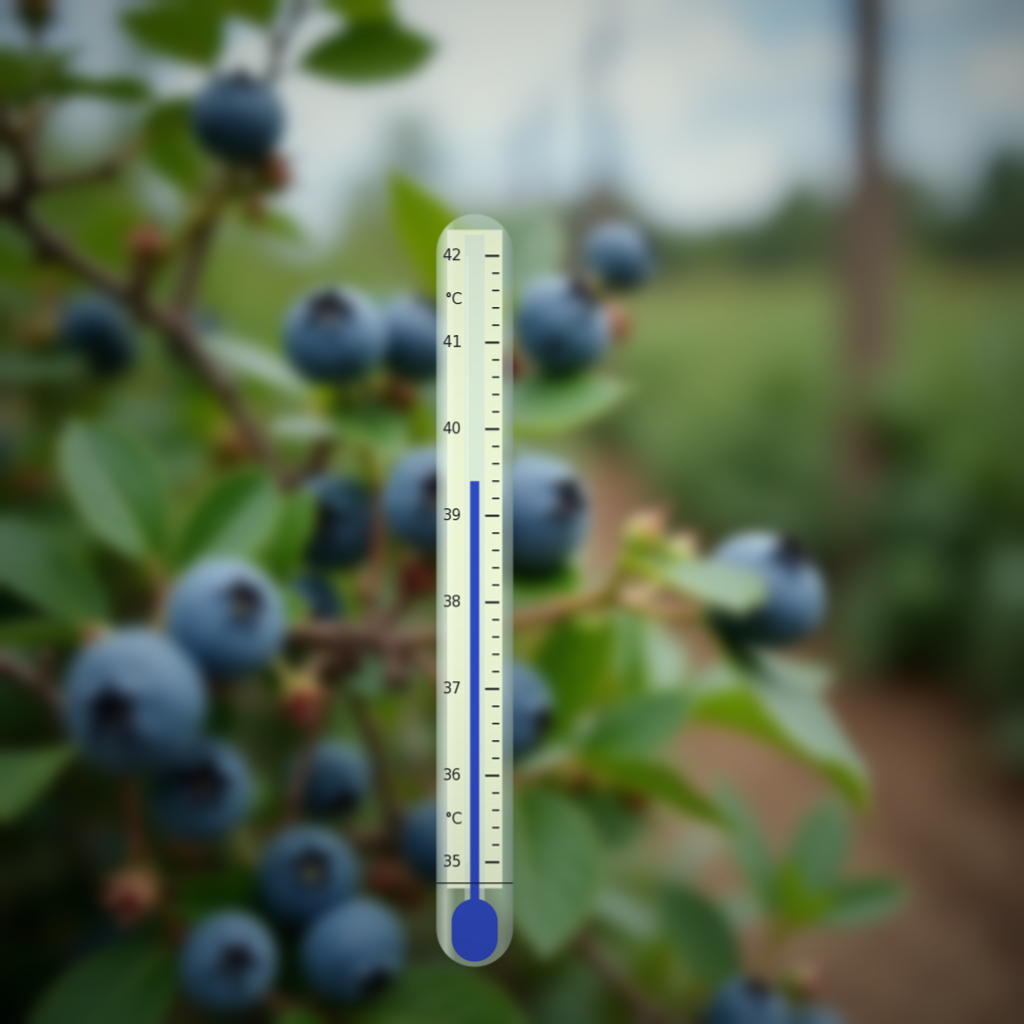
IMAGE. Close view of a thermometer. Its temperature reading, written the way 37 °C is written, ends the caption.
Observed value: 39.4 °C
